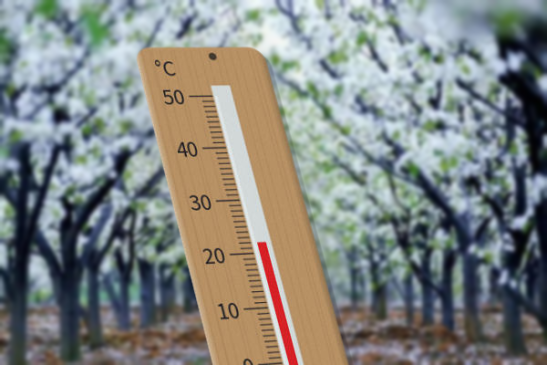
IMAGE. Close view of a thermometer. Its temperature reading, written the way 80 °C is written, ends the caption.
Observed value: 22 °C
